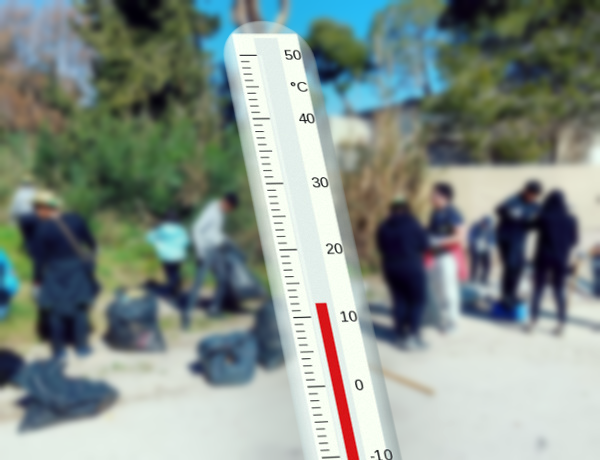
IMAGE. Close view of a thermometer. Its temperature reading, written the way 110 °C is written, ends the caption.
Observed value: 12 °C
